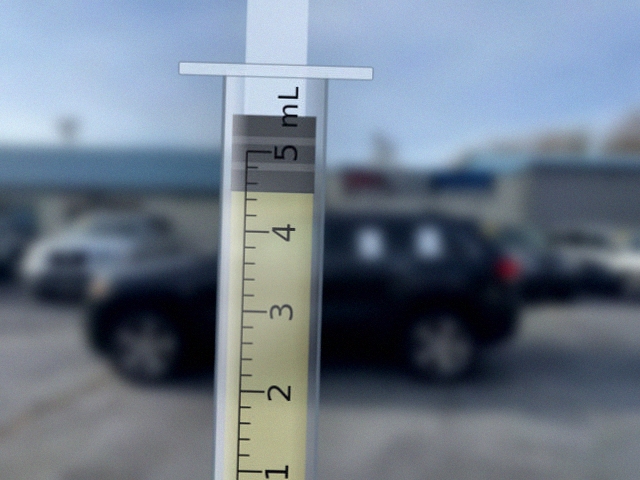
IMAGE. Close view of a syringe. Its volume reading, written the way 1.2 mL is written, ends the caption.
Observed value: 4.5 mL
